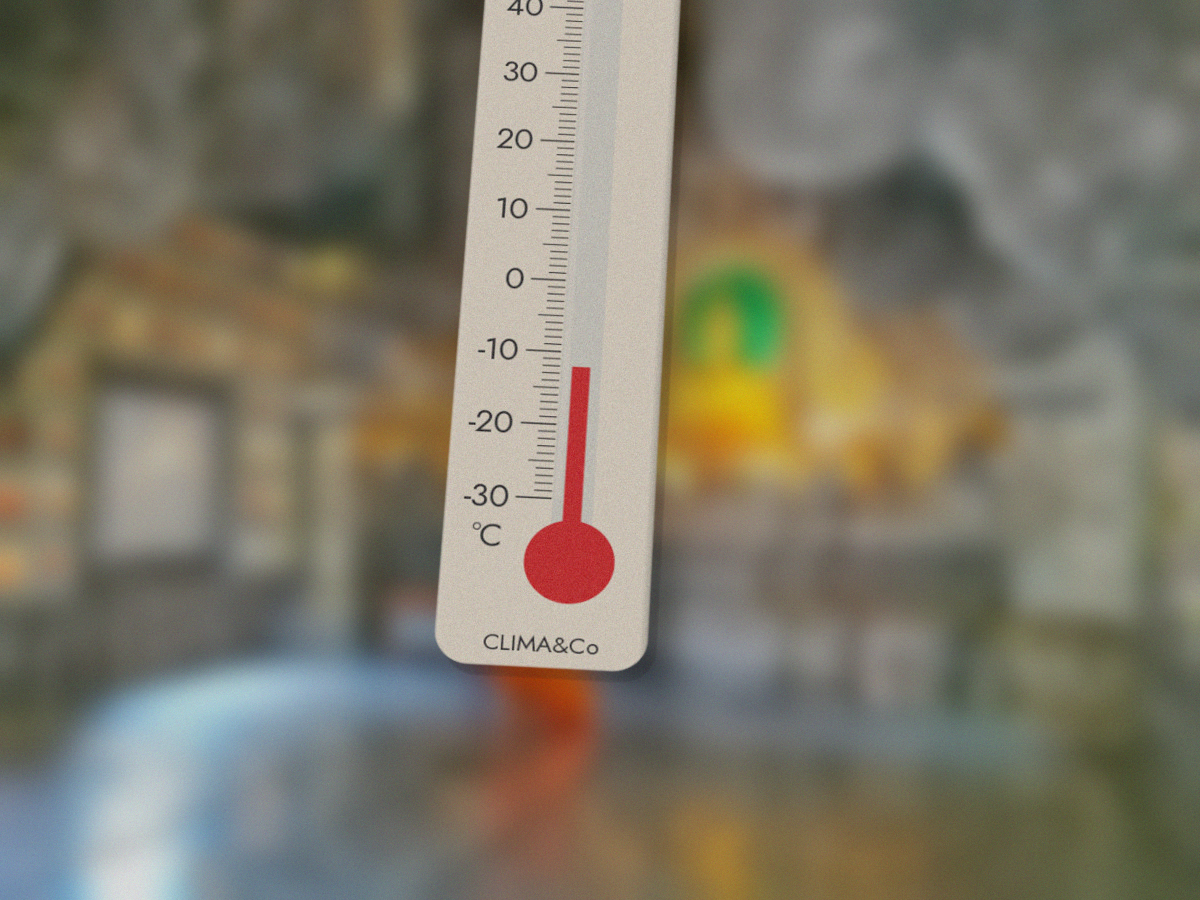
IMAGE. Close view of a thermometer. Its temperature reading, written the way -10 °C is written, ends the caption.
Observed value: -12 °C
